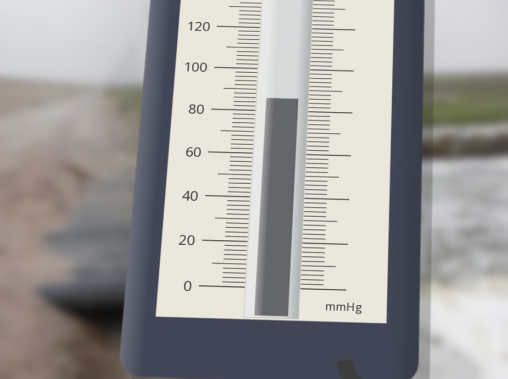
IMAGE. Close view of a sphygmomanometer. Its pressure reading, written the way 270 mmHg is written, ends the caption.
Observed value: 86 mmHg
